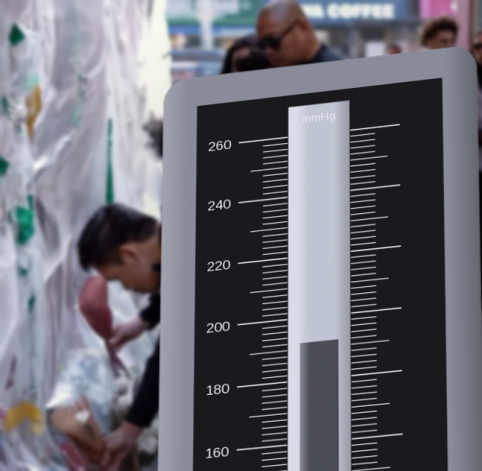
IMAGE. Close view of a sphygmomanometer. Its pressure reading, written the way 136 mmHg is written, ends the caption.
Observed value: 192 mmHg
